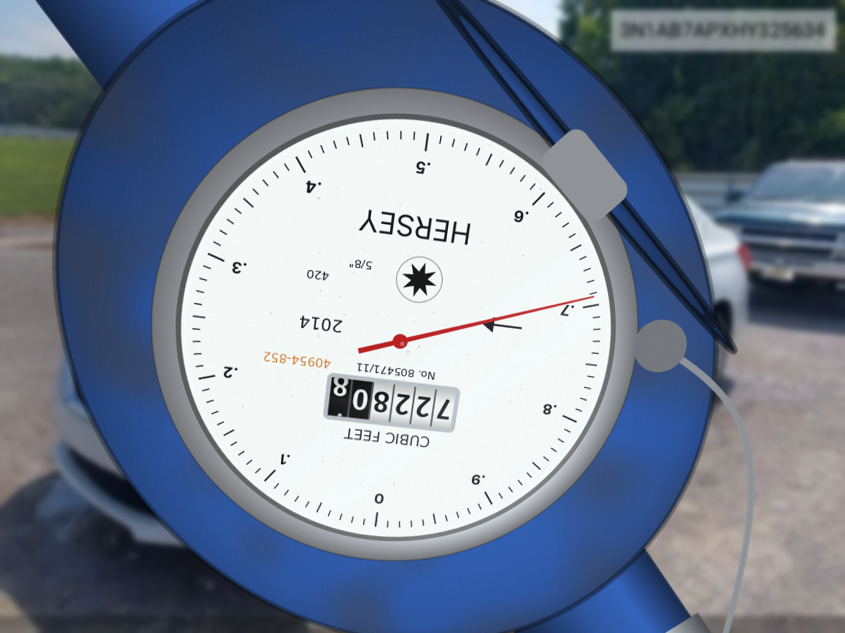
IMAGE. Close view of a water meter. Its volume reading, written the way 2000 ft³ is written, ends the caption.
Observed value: 722807.69 ft³
